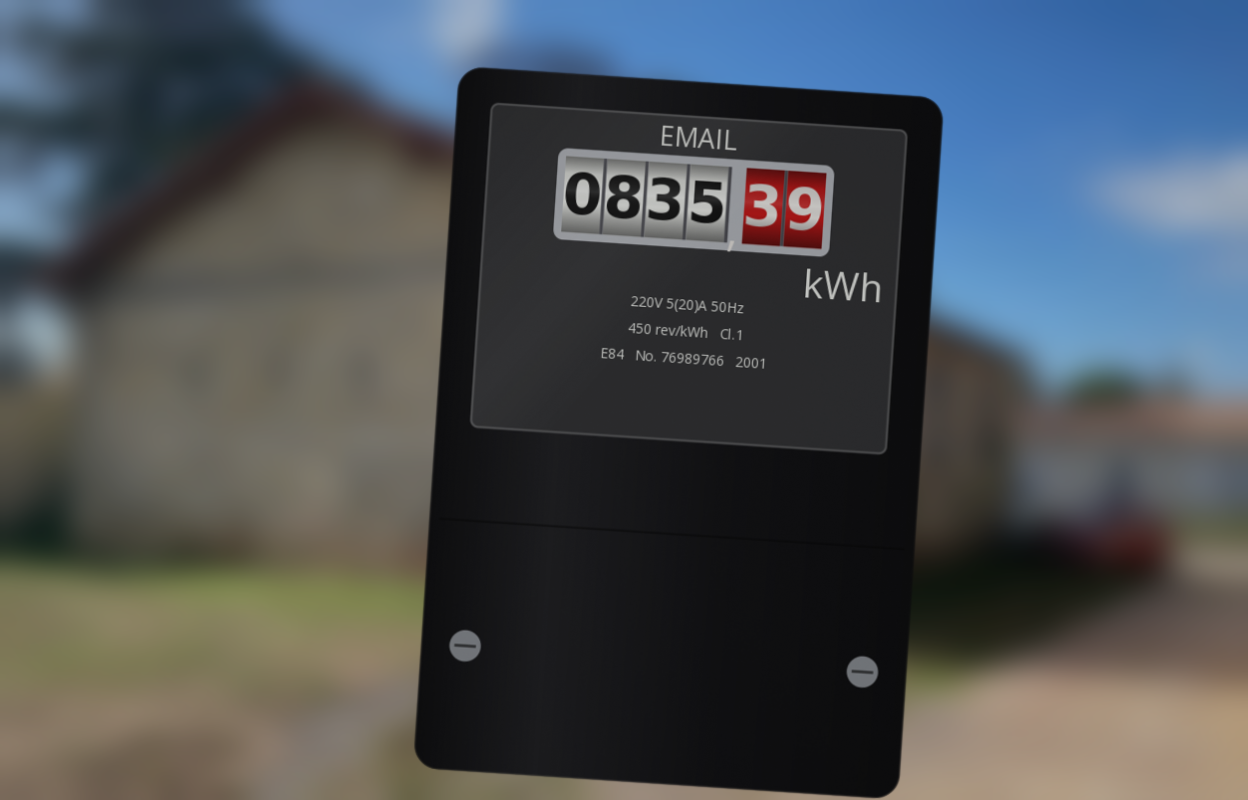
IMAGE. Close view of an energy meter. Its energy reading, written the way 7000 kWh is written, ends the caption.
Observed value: 835.39 kWh
